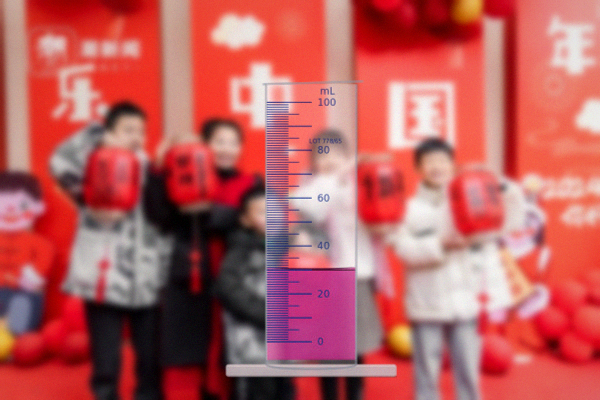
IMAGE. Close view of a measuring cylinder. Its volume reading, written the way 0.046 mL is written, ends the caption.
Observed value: 30 mL
